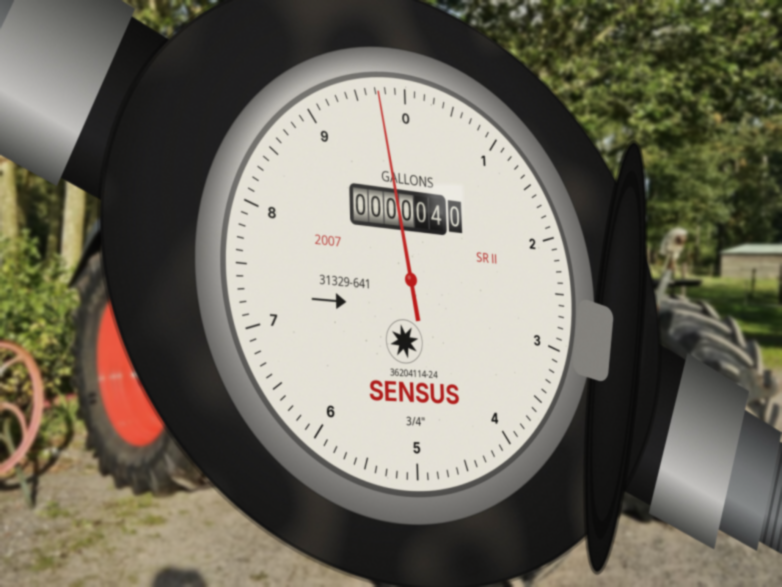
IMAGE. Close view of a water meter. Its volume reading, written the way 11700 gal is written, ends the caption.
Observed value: 39.7 gal
